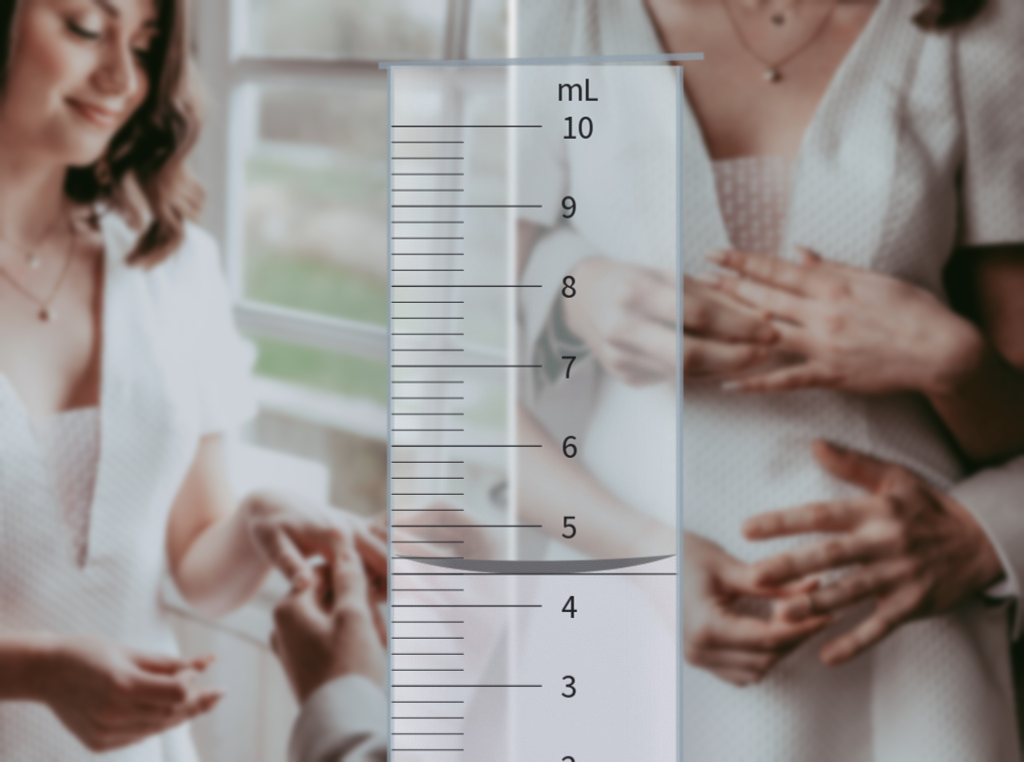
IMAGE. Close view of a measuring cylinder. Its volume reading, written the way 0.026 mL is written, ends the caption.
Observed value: 4.4 mL
